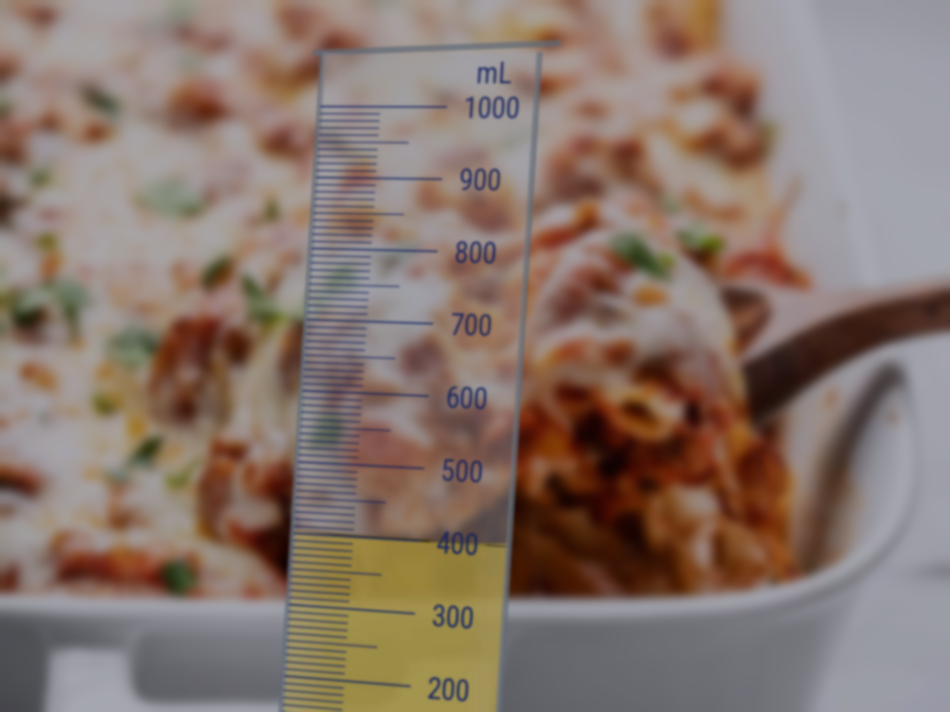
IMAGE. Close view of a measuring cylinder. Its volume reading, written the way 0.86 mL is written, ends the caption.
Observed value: 400 mL
